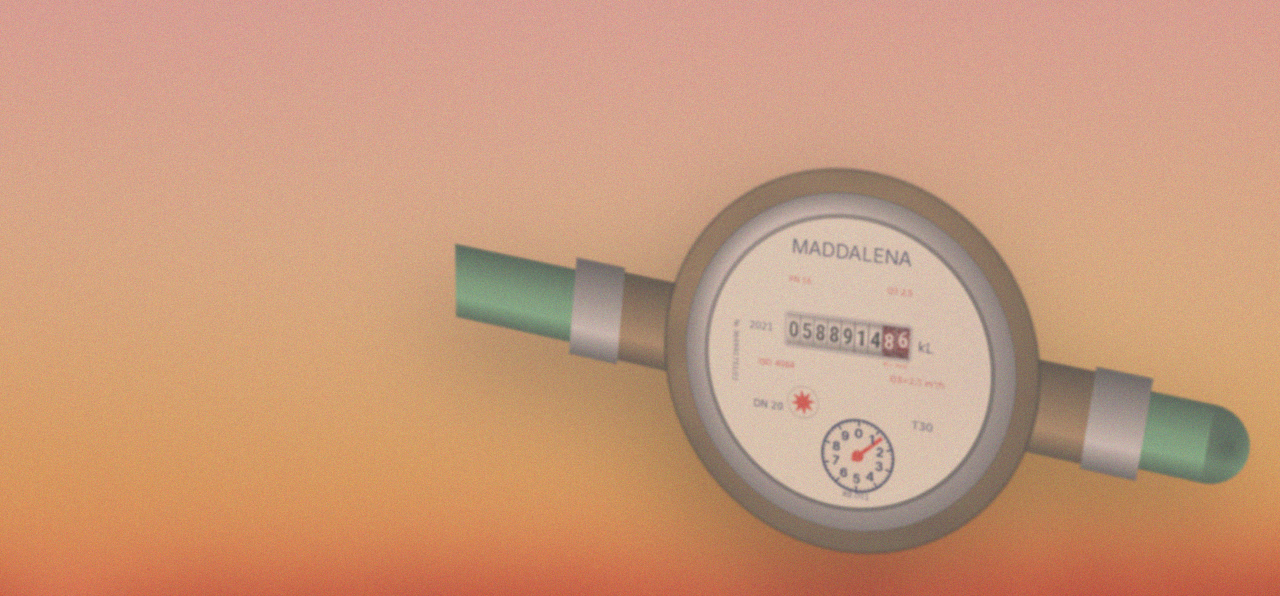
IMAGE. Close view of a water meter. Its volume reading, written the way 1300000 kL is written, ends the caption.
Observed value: 588914.861 kL
